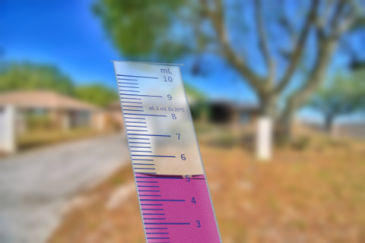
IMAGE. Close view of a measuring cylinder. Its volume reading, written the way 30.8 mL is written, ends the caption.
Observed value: 5 mL
